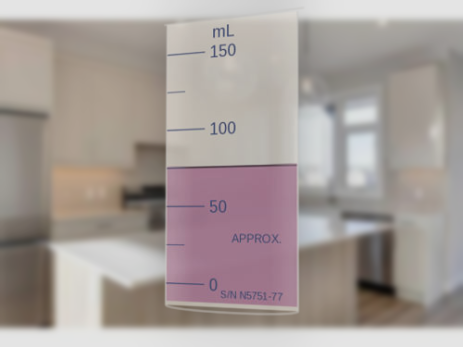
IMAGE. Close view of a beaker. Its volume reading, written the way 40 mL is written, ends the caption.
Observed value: 75 mL
